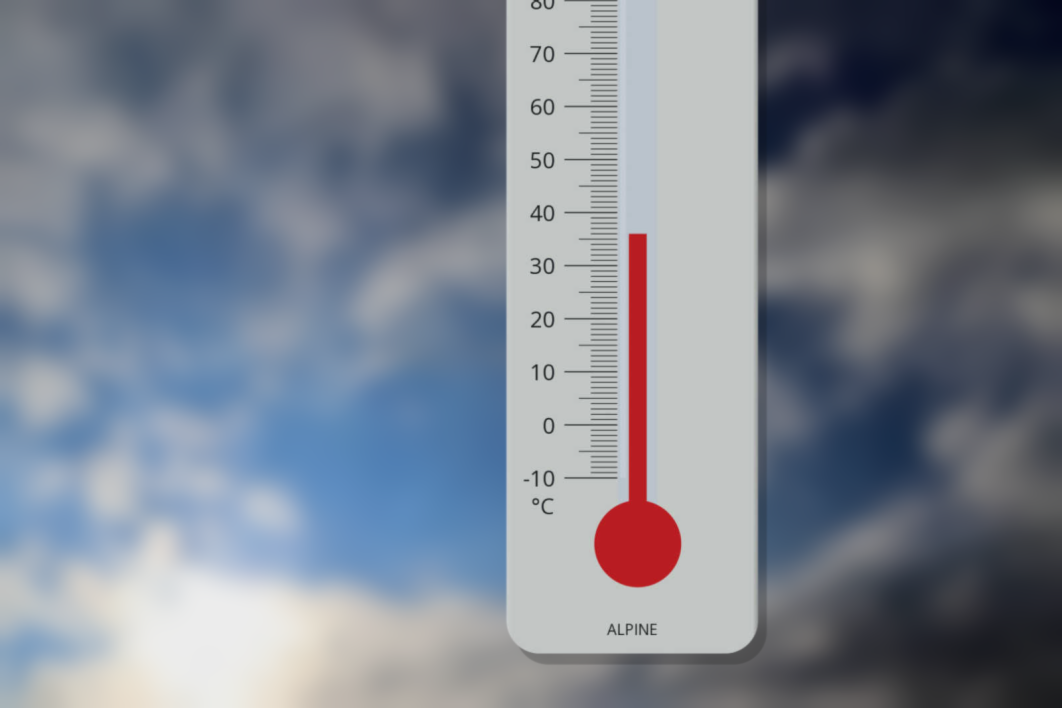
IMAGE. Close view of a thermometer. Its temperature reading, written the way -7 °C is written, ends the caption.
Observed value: 36 °C
